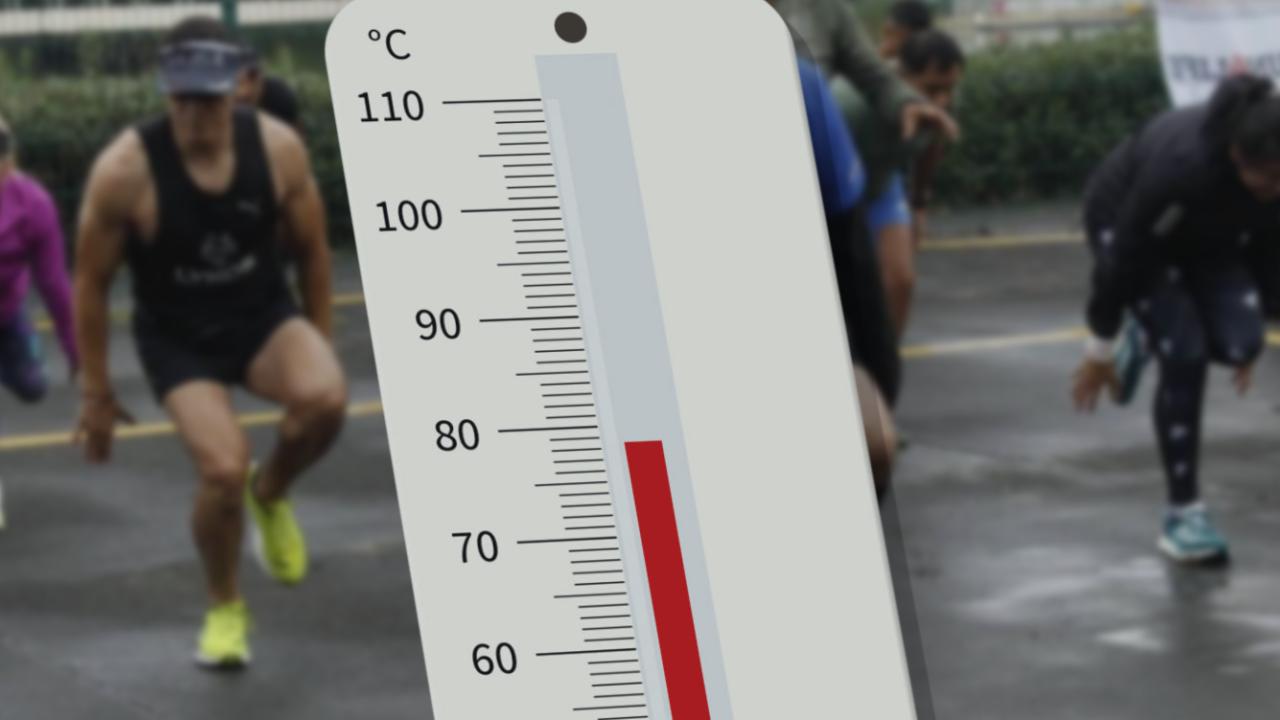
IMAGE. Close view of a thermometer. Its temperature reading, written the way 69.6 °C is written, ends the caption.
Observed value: 78.5 °C
